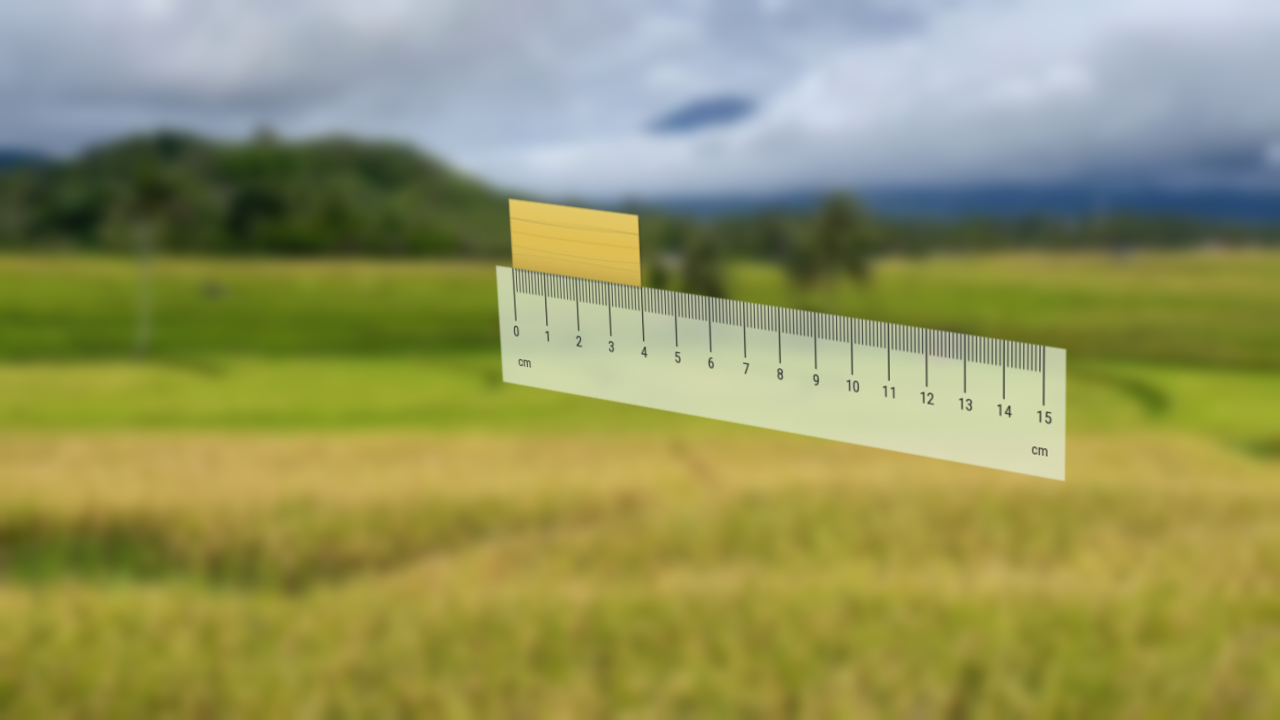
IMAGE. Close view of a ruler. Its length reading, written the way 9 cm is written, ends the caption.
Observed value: 4 cm
